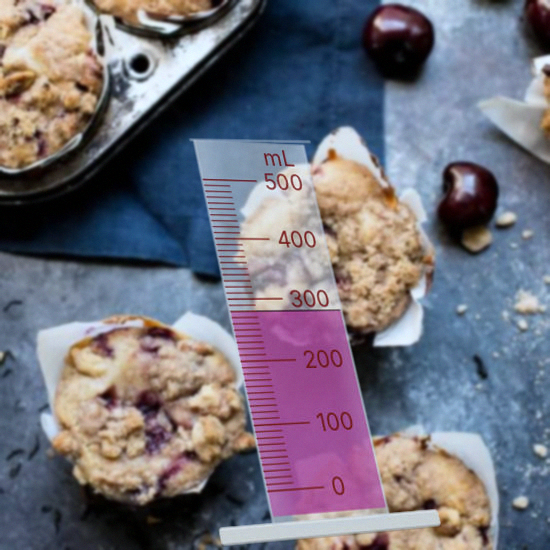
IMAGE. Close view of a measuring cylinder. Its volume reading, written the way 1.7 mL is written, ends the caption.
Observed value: 280 mL
